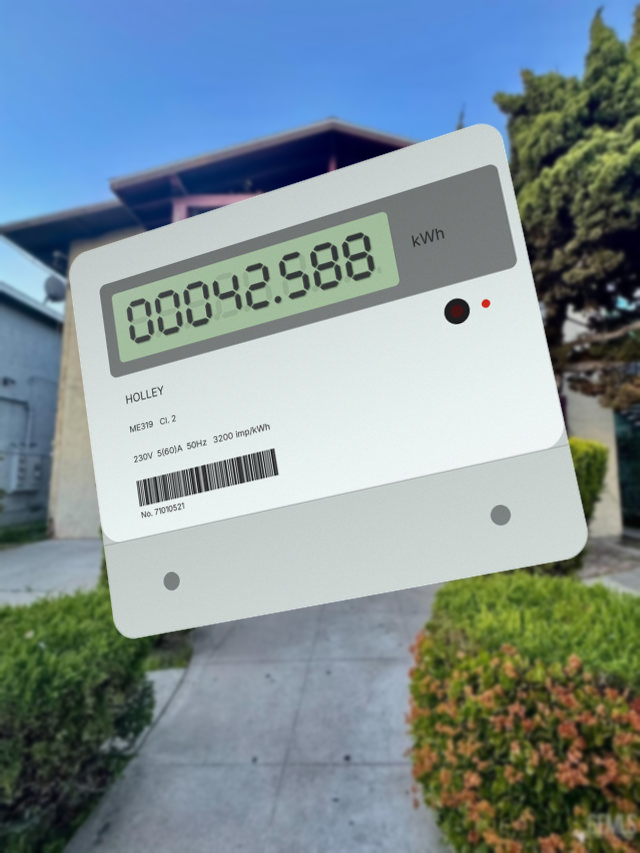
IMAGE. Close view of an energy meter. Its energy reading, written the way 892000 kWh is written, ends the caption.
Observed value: 42.588 kWh
